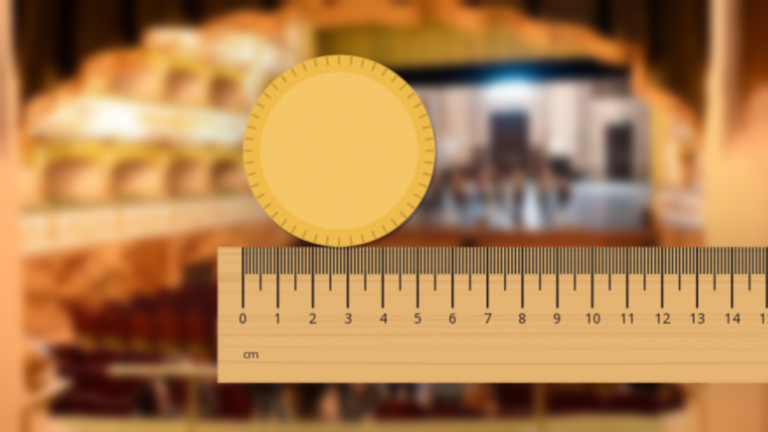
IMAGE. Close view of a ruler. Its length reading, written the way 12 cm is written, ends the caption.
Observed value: 5.5 cm
